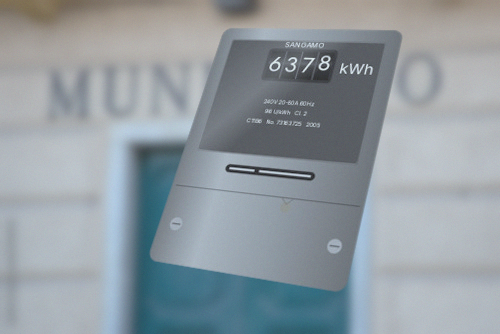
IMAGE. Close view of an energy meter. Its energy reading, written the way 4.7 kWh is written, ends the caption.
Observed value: 6378 kWh
